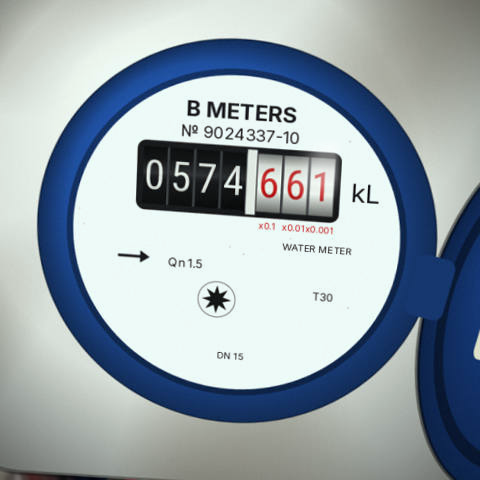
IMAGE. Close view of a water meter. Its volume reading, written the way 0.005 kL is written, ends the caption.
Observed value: 574.661 kL
